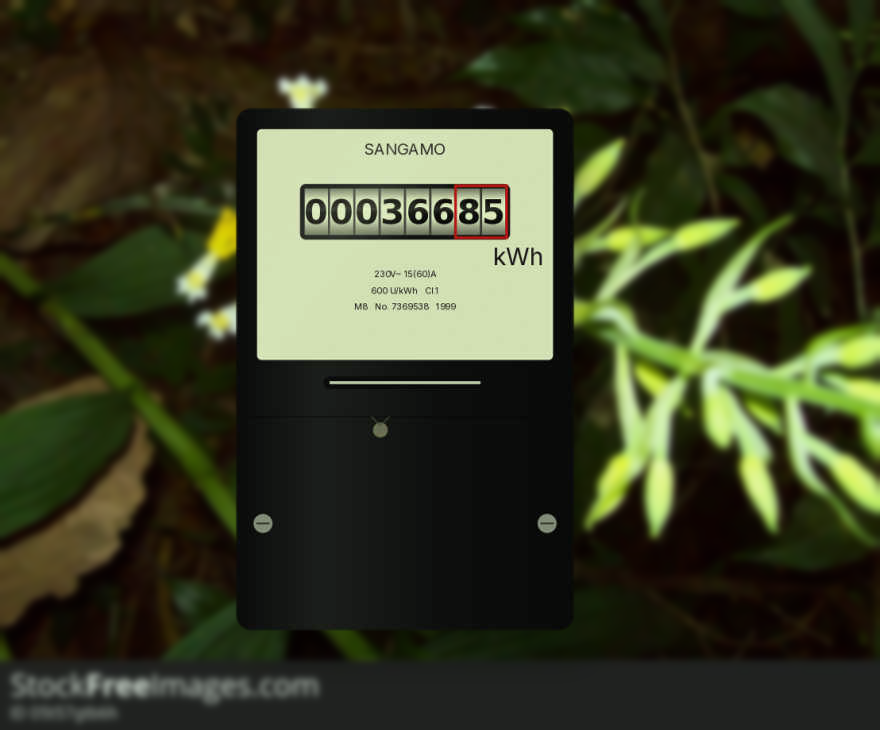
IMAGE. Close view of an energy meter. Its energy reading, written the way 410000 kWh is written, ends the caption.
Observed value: 366.85 kWh
